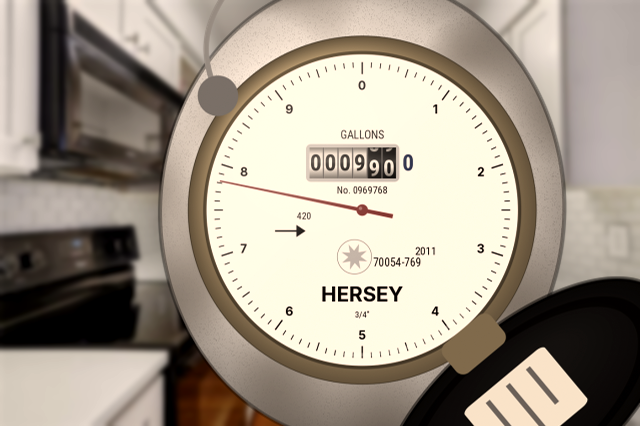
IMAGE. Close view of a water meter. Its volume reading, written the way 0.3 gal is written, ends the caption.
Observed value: 9897.8 gal
